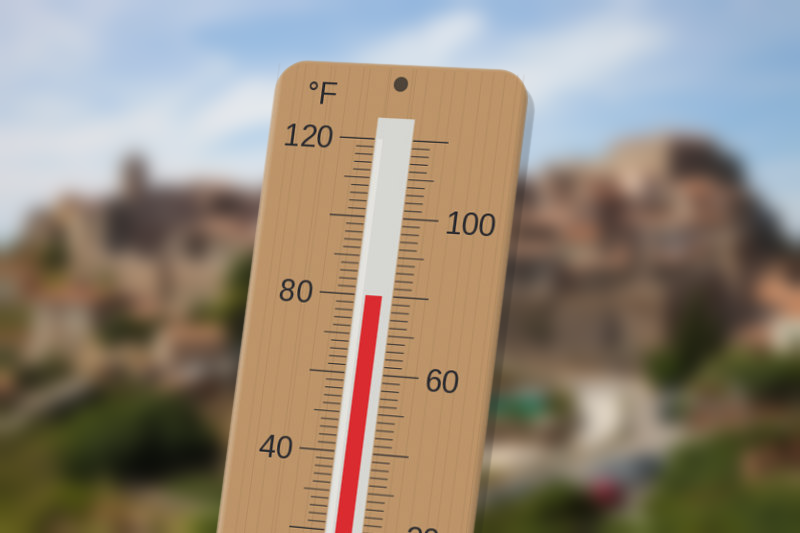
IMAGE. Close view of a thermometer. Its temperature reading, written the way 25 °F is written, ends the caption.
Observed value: 80 °F
